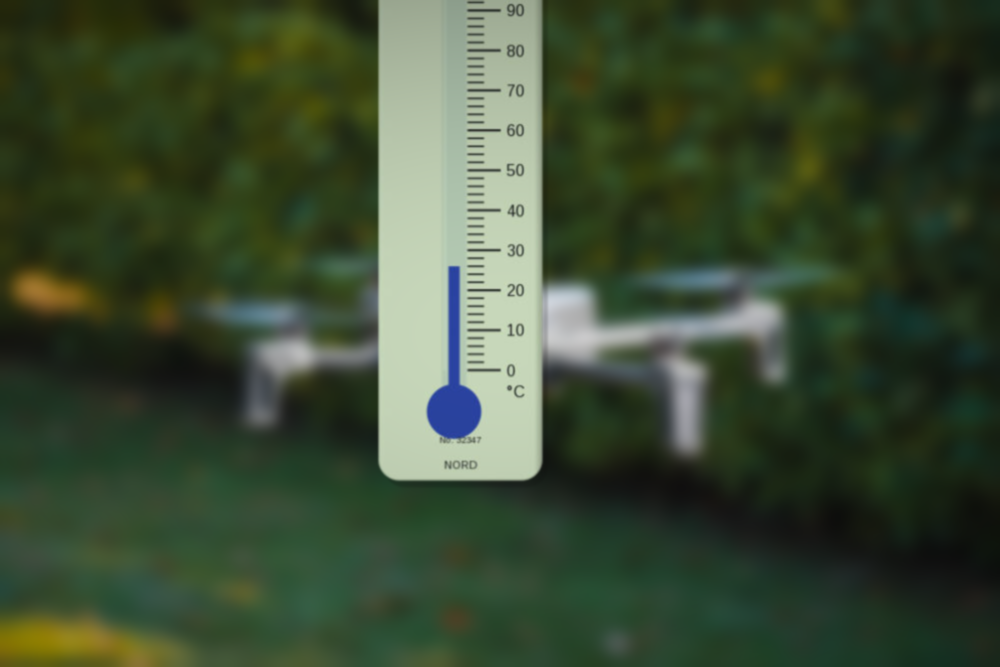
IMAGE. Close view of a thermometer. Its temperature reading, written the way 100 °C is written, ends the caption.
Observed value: 26 °C
